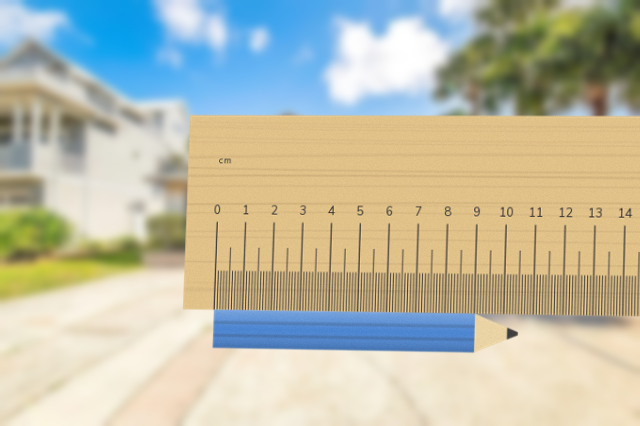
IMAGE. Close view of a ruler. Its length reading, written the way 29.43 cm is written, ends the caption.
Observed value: 10.5 cm
